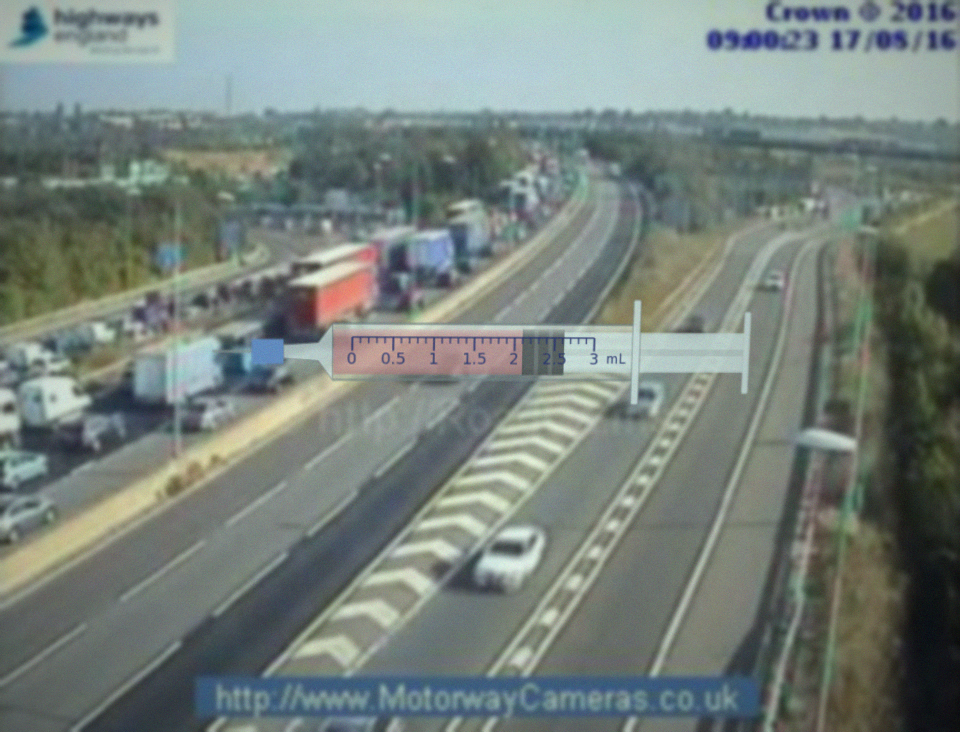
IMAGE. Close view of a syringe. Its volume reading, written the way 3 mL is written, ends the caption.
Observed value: 2.1 mL
